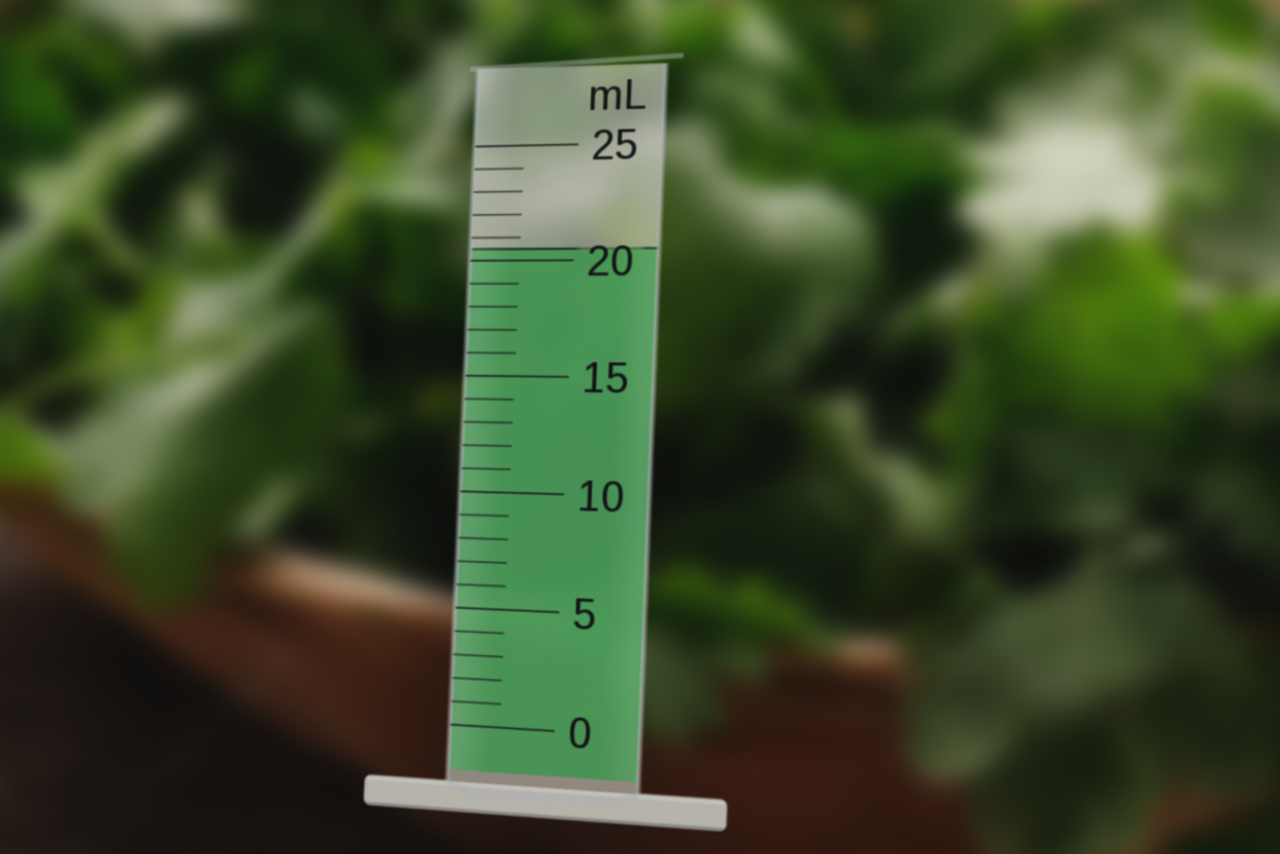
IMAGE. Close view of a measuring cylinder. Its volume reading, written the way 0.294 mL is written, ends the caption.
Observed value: 20.5 mL
